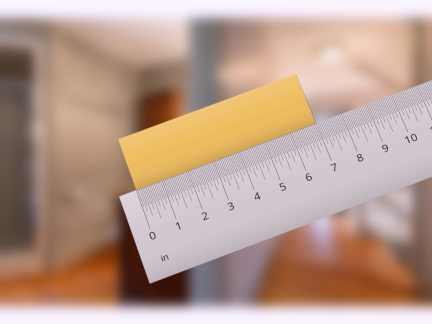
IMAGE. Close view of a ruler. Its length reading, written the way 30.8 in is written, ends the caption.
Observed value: 7 in
